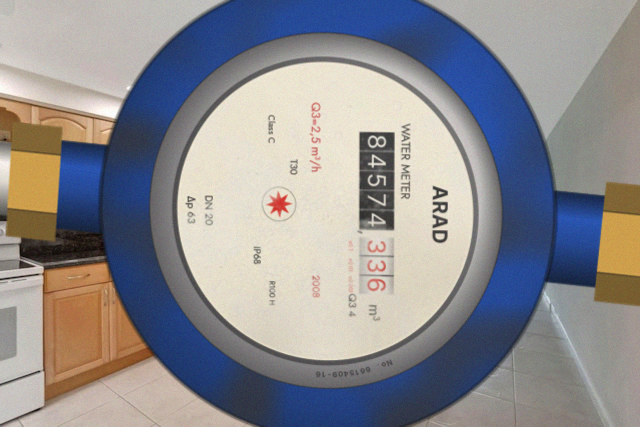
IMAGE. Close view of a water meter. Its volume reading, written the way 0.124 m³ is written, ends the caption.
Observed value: 84574.336 m³
